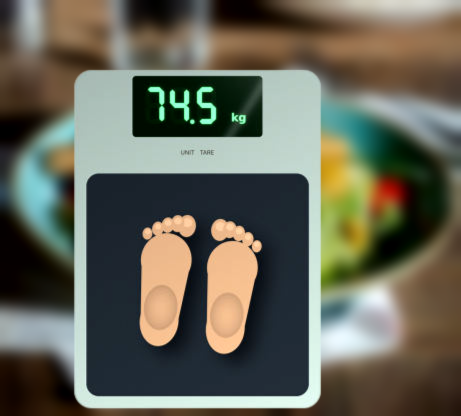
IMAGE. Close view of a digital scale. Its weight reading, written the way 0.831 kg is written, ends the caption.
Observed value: 74.5 kg
